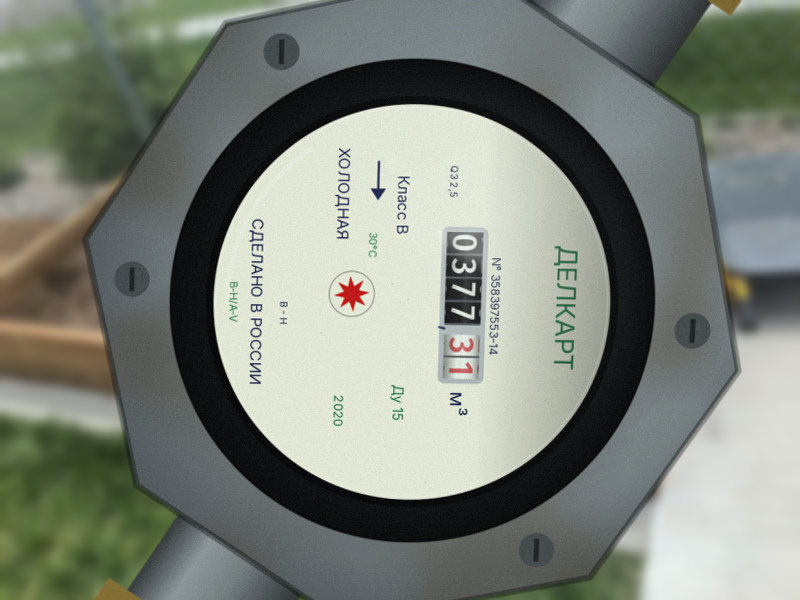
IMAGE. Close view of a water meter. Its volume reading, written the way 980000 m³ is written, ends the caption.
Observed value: 377.31 m³
